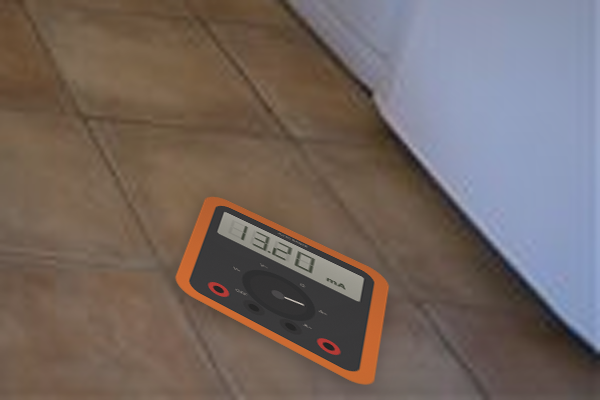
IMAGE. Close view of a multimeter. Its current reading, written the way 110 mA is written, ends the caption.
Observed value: 13.20 mA
